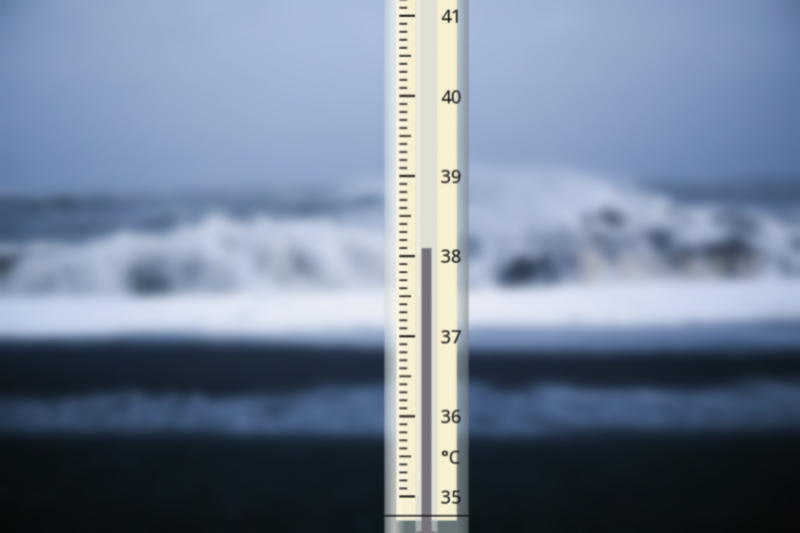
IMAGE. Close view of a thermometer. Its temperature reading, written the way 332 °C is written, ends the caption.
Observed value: 38.1 °C
